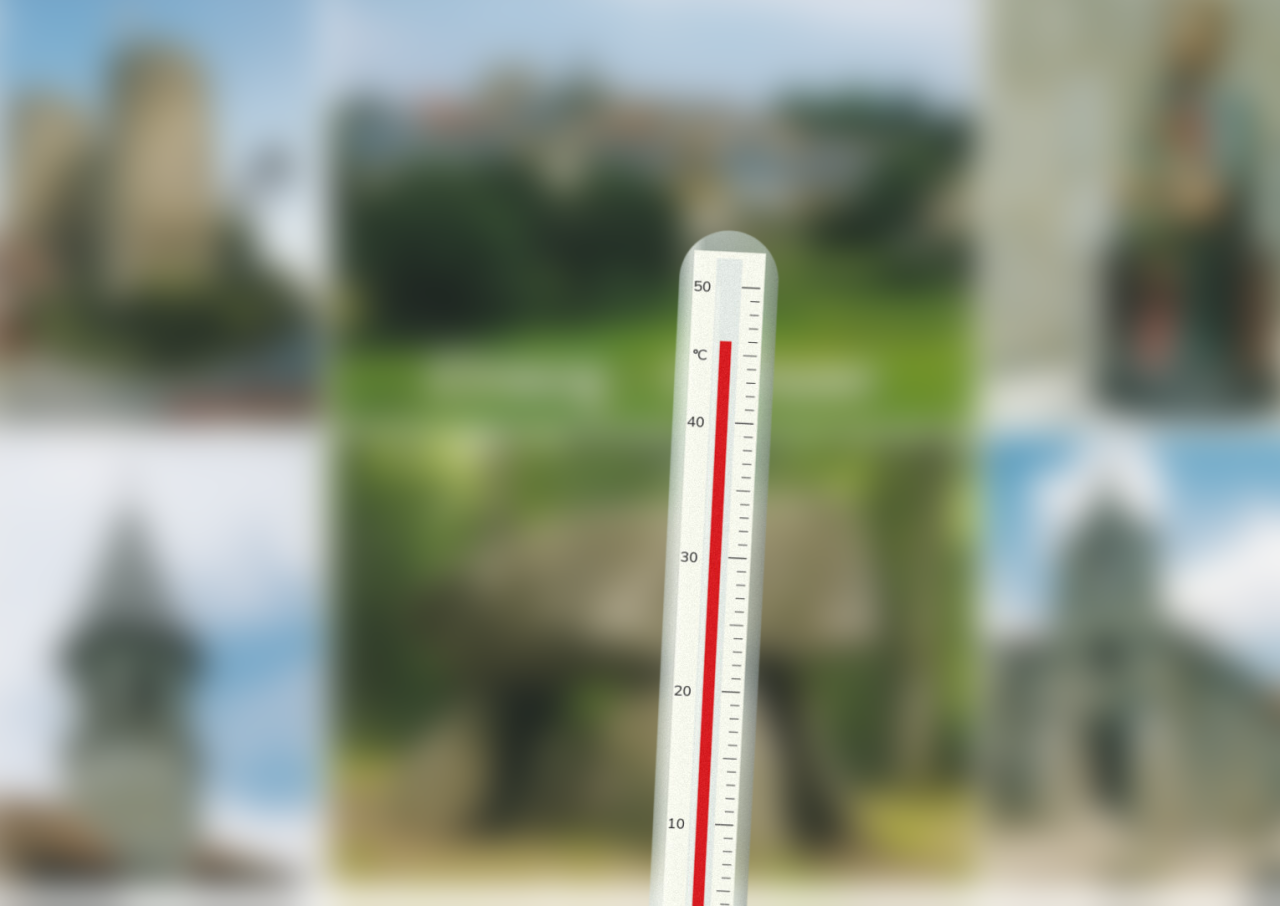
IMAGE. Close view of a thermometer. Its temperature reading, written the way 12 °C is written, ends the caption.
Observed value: 46 °C
